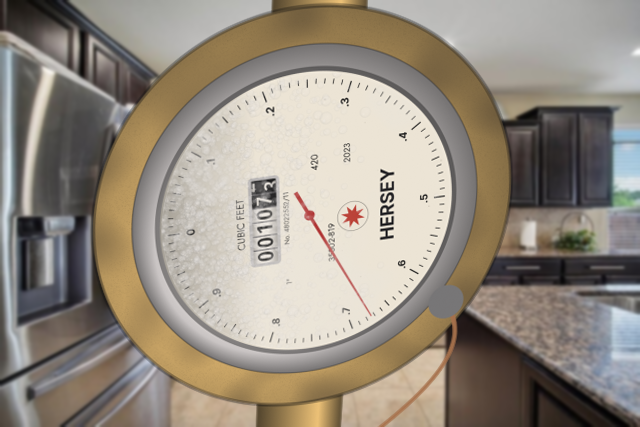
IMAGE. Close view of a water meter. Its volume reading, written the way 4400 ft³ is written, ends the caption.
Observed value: 1072.67 ft³
